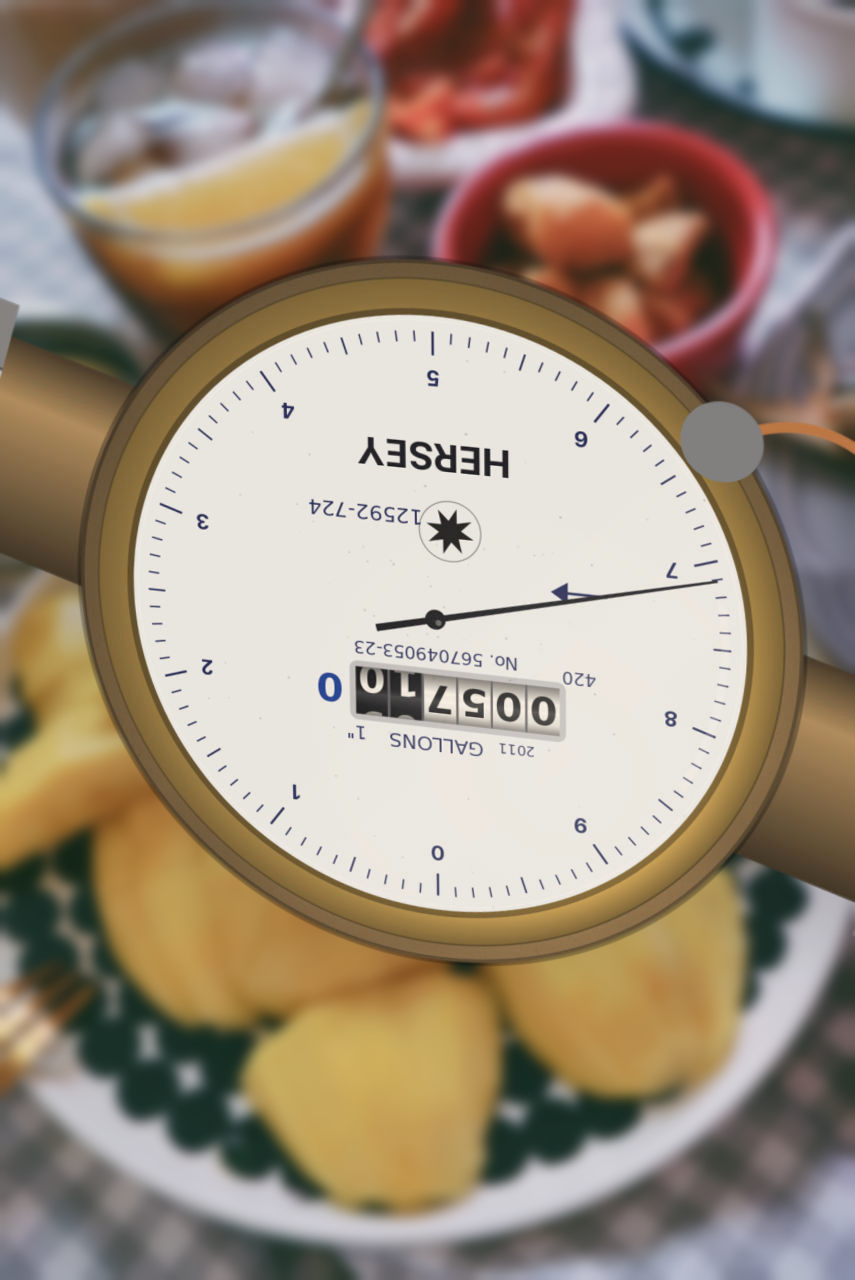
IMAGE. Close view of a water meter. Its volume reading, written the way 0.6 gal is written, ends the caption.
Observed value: 57097.1 gal
